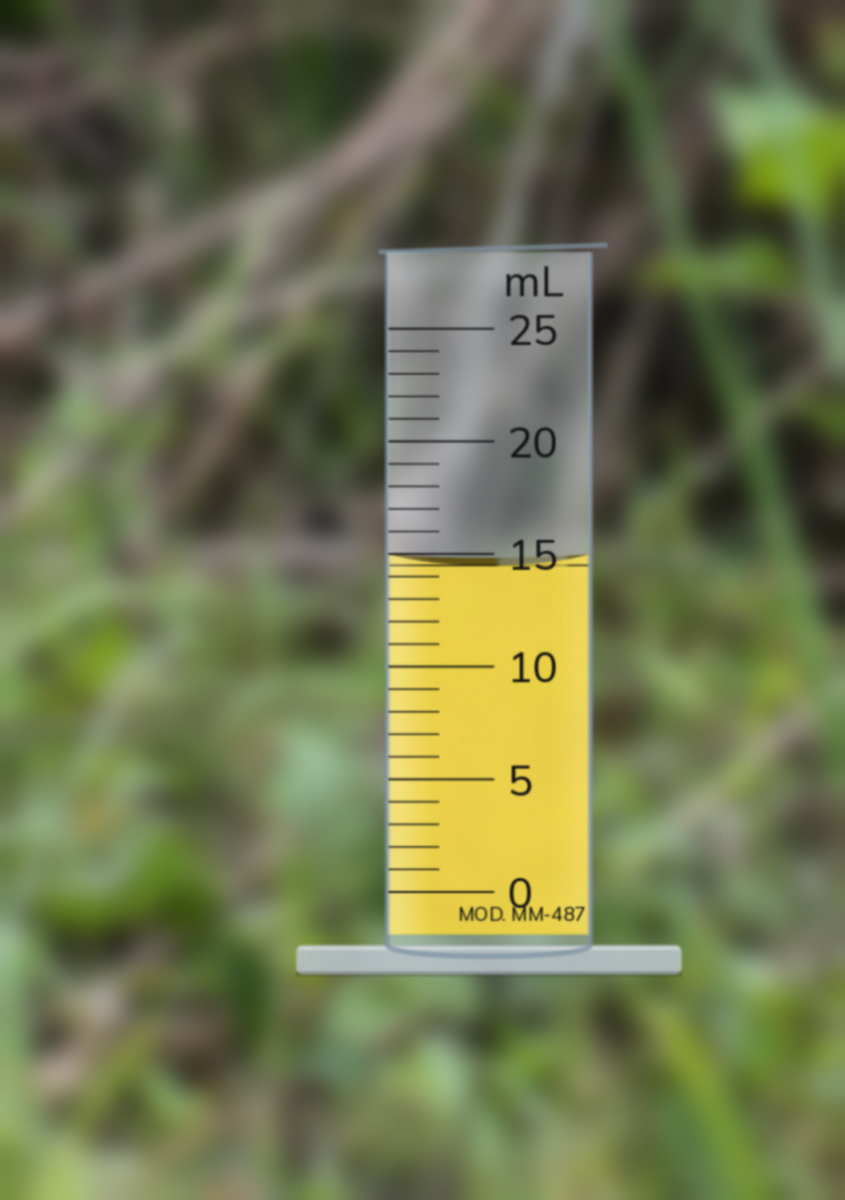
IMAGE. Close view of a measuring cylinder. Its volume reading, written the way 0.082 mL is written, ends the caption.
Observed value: 14.5 mL
